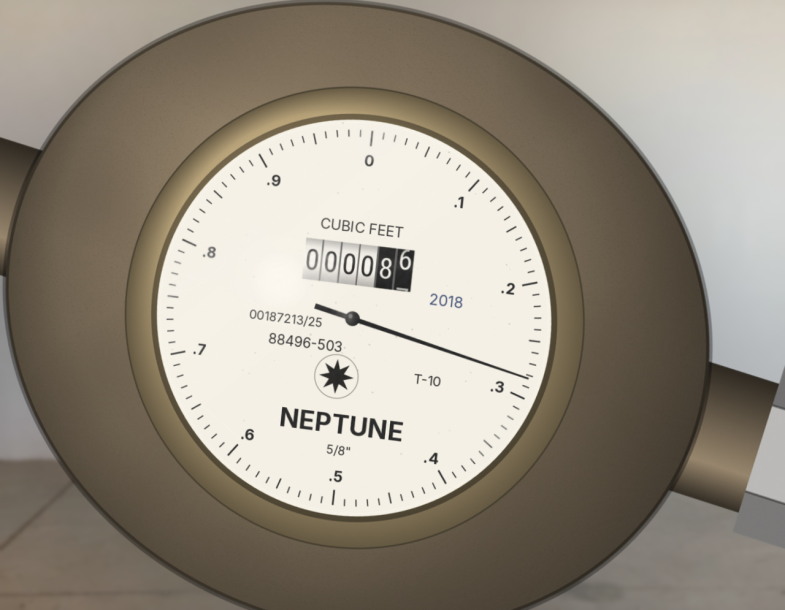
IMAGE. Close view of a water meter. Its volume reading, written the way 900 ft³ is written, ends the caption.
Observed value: 86.28 ft³
